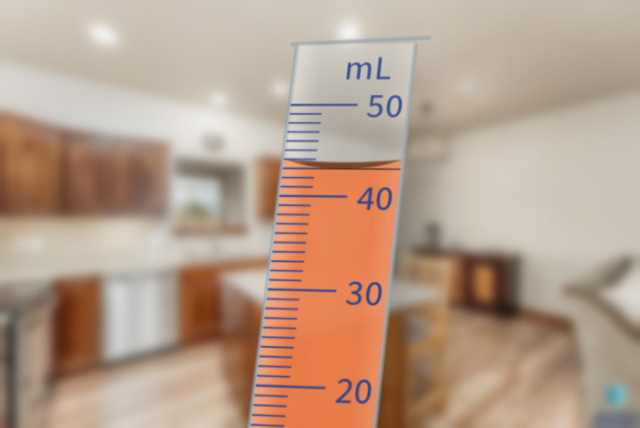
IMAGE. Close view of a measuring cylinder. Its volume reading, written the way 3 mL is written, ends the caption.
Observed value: 43 mL
